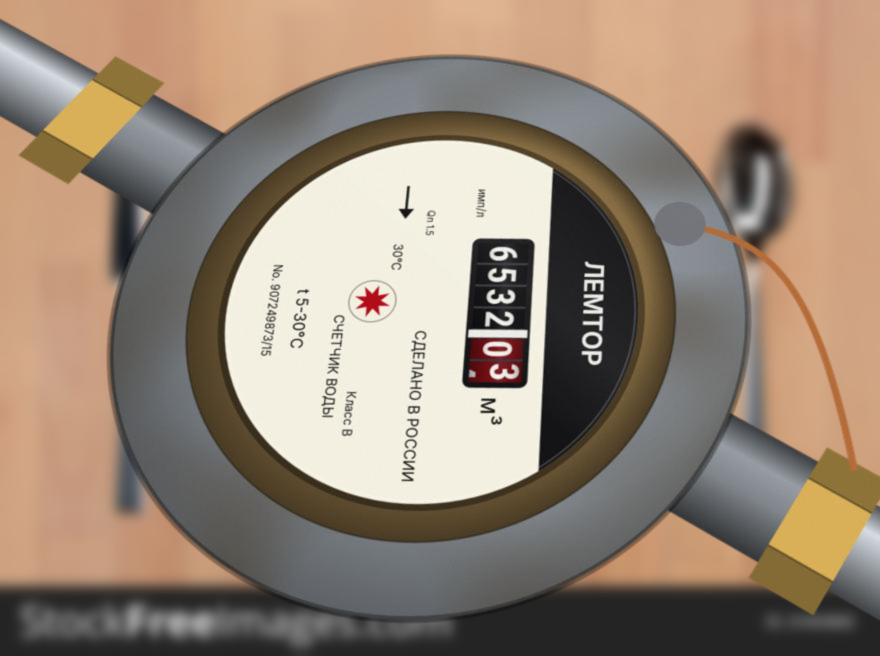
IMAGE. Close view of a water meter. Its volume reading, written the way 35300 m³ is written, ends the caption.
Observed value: 6532.03 m³
